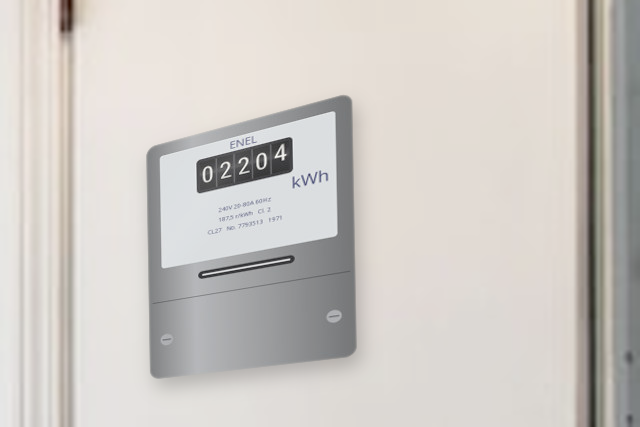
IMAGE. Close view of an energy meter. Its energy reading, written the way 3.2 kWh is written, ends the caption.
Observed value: 2204 kWh
